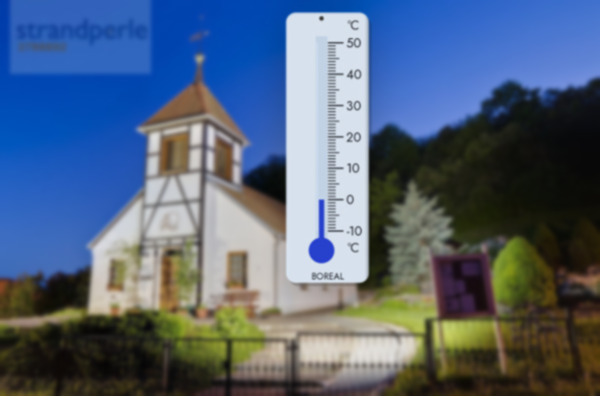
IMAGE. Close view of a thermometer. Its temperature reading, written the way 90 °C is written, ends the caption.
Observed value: 0 °C
